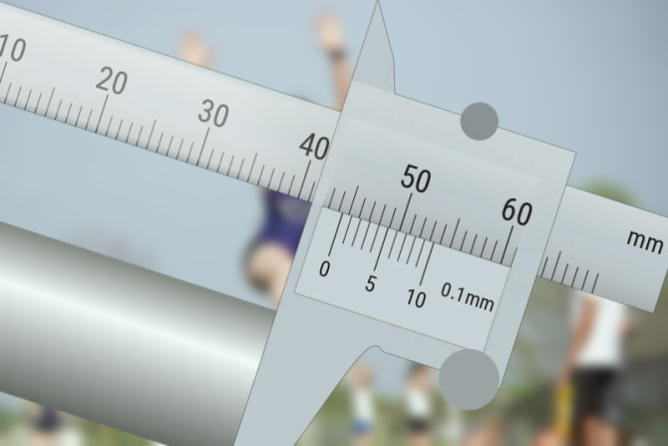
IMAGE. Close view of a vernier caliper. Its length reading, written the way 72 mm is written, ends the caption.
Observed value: 44.4 mm
